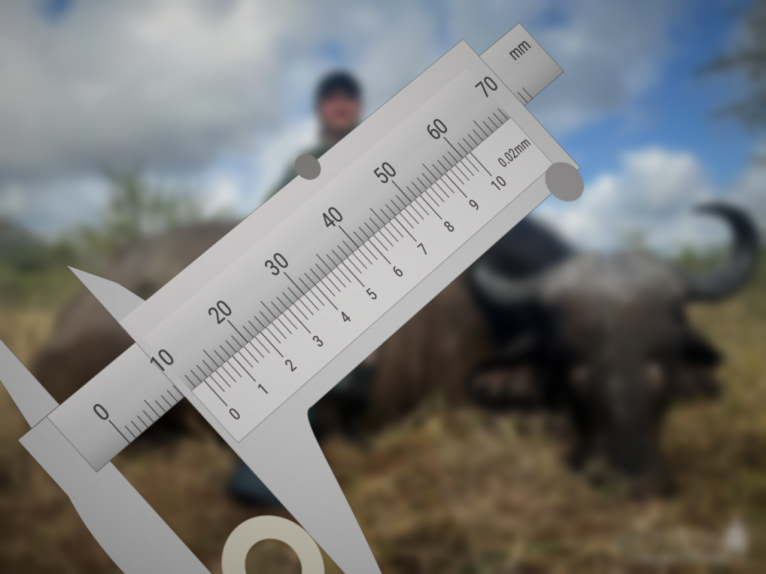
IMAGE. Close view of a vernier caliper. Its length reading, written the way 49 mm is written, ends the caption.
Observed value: 12.4 mm
